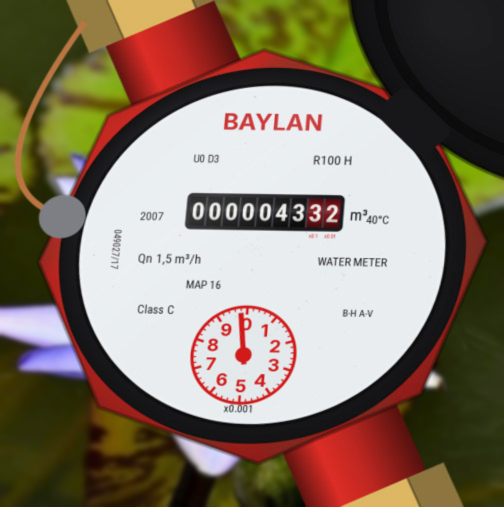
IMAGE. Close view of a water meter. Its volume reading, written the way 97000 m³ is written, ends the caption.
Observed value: 43.319 m³
